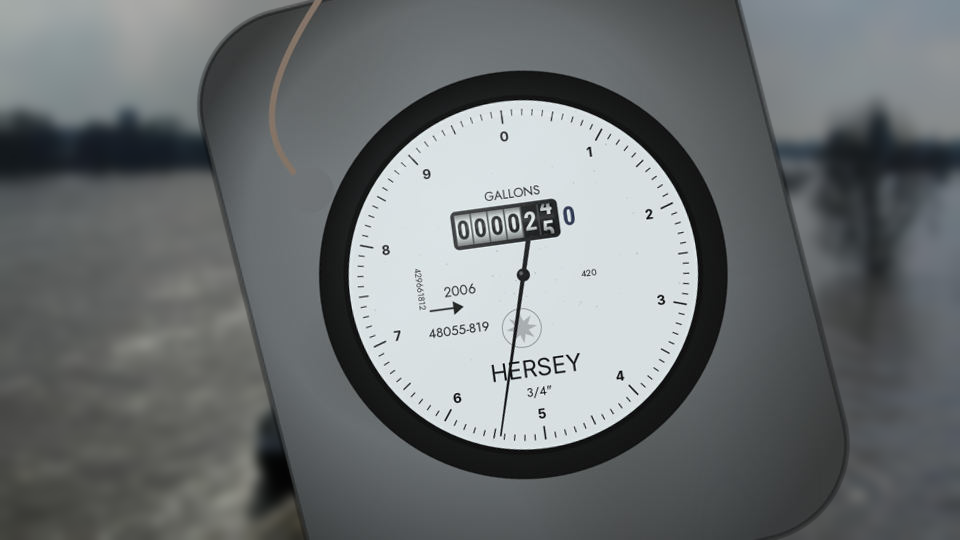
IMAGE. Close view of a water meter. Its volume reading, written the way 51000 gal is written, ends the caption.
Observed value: 245.4 gal
